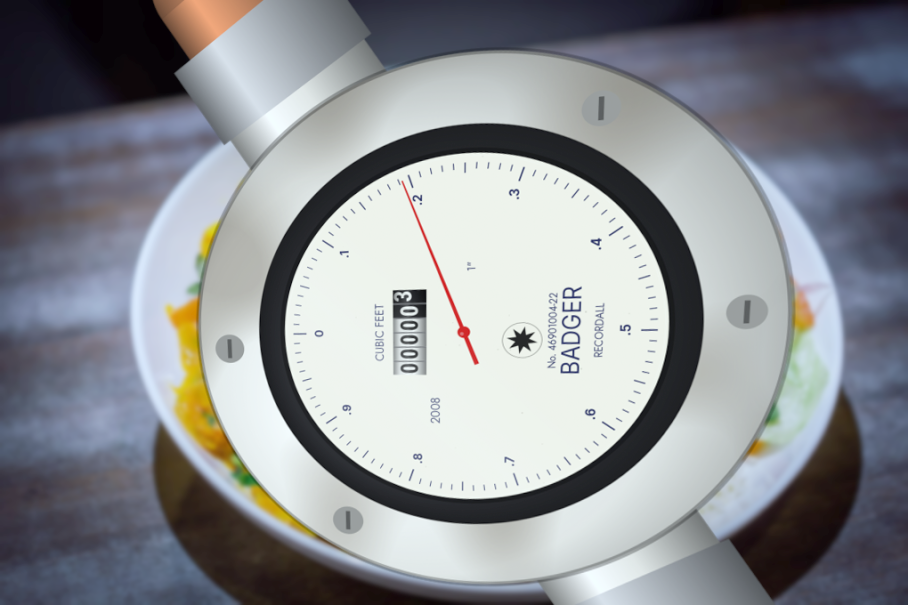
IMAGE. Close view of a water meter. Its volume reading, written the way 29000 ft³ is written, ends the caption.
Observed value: 3.19 ft³
